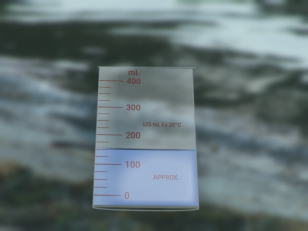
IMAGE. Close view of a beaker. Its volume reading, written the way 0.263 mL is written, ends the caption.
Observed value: 150 mL
